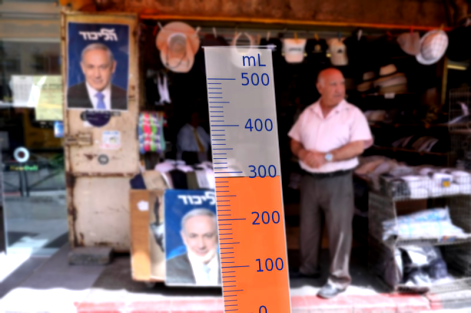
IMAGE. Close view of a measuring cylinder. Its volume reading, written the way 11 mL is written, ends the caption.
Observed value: 290 mL
